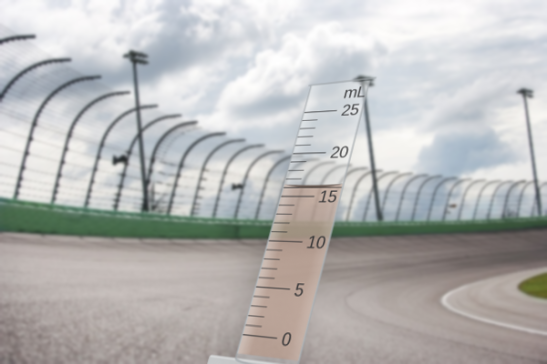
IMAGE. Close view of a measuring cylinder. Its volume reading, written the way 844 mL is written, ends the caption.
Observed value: 16 mL
